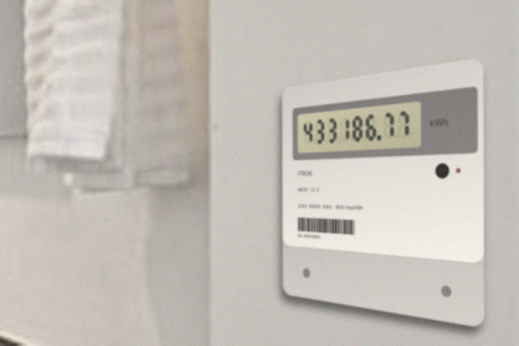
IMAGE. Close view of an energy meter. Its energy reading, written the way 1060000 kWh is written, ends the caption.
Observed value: 433186.77 kWh
